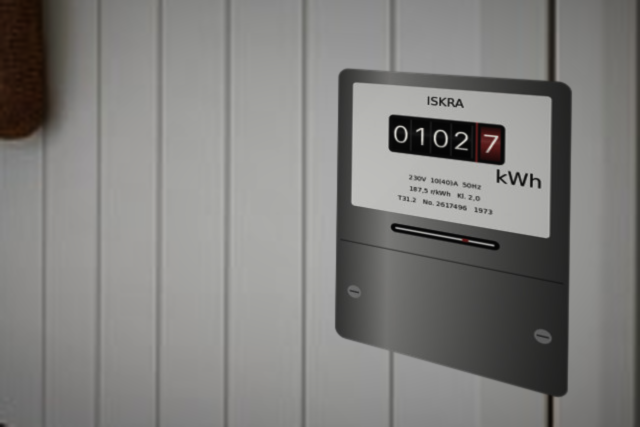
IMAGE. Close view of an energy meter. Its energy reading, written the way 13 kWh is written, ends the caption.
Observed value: 102.7 kWh
